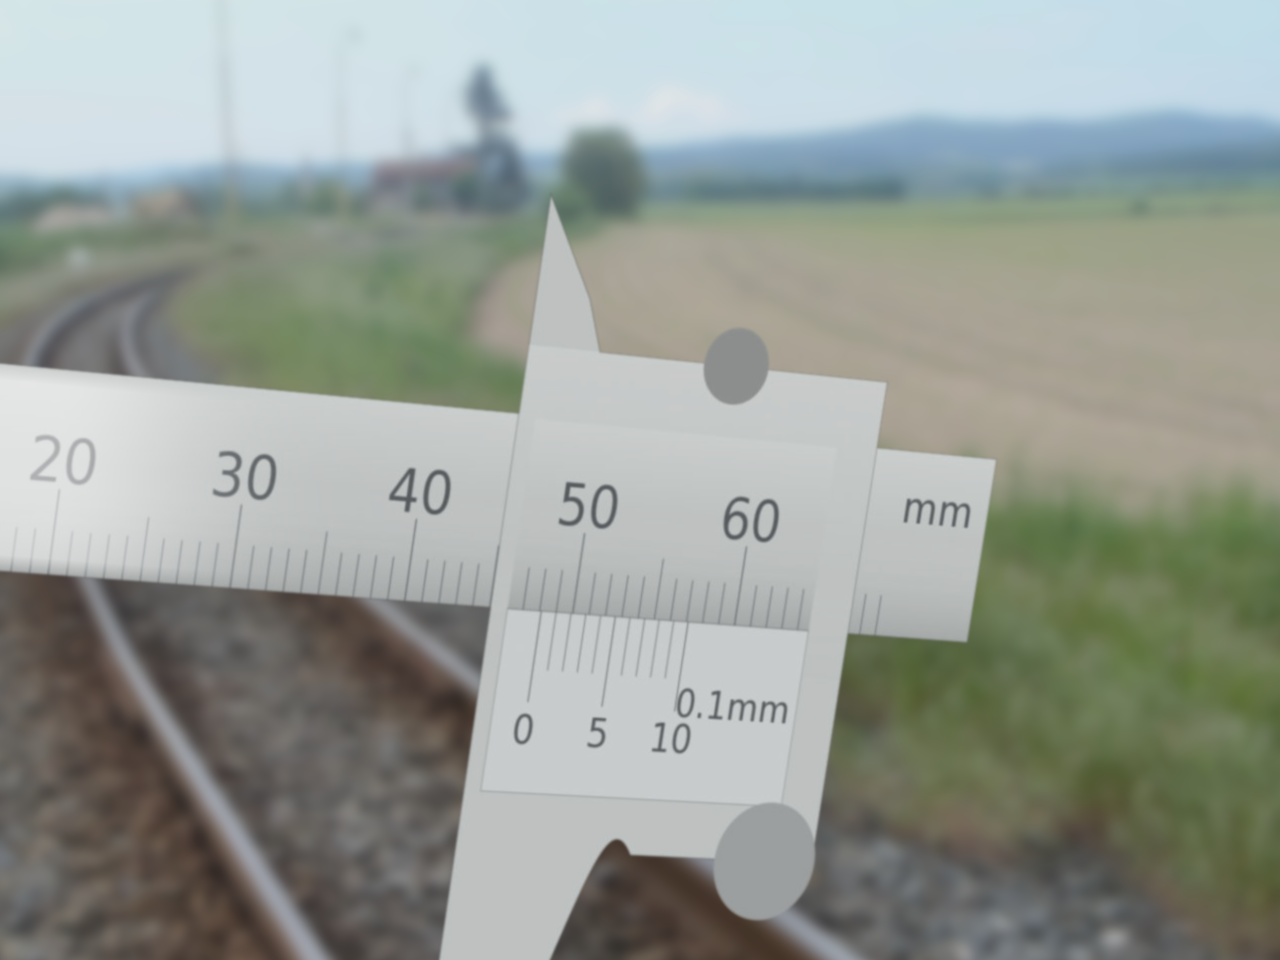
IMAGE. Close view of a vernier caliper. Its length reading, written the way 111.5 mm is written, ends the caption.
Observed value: 48.1 mm
